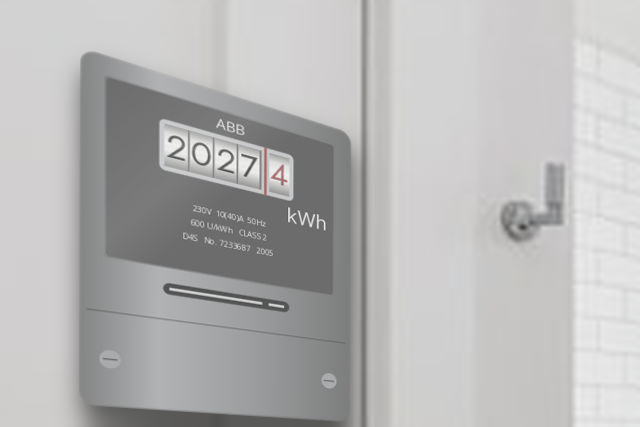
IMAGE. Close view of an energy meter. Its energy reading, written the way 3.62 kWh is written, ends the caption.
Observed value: 2027.4 kWh
